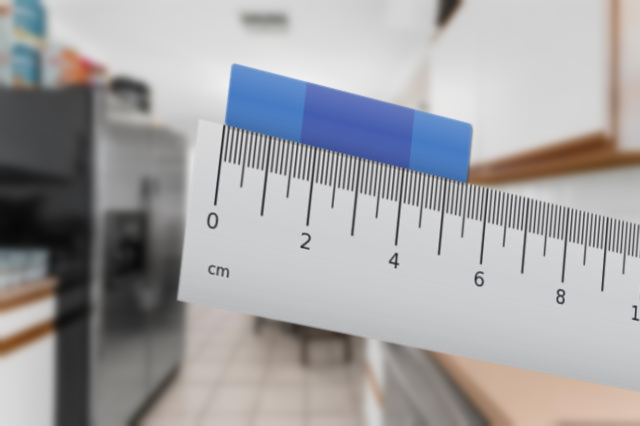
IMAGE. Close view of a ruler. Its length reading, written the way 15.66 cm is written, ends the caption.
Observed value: 5.5 cm
